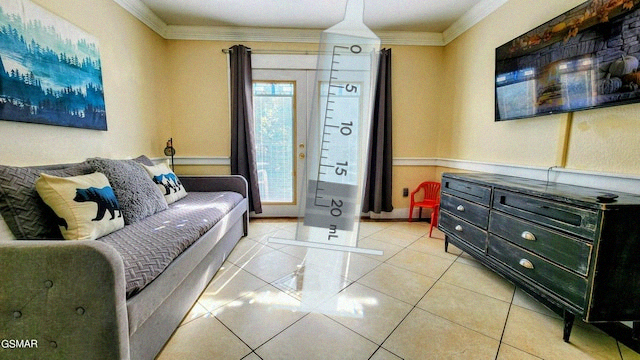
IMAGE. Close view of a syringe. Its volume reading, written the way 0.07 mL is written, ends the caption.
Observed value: 17 mL
